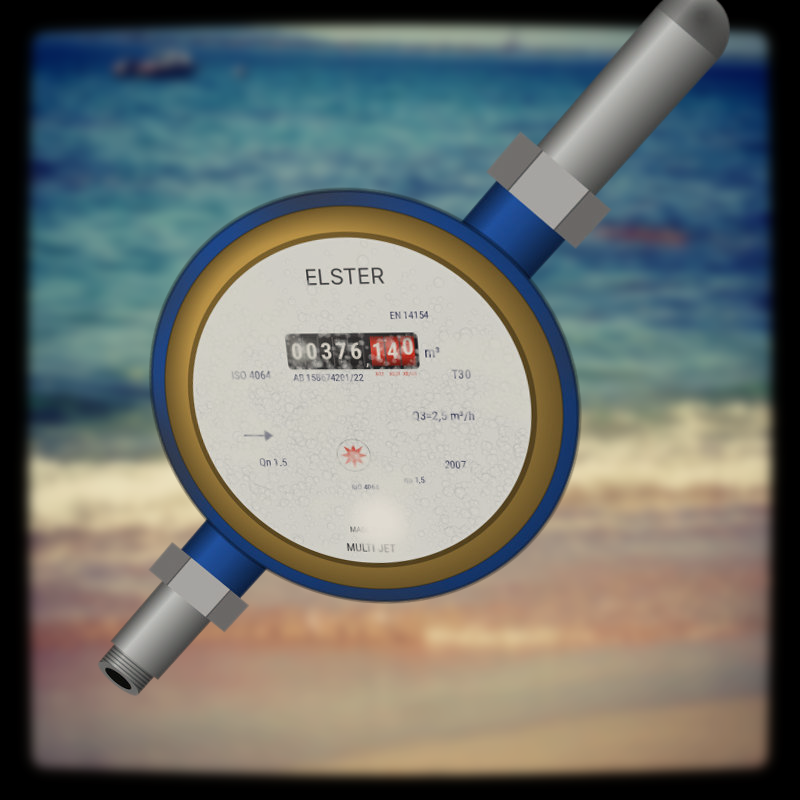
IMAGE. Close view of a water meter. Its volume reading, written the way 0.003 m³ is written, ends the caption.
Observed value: 376.140 m³
